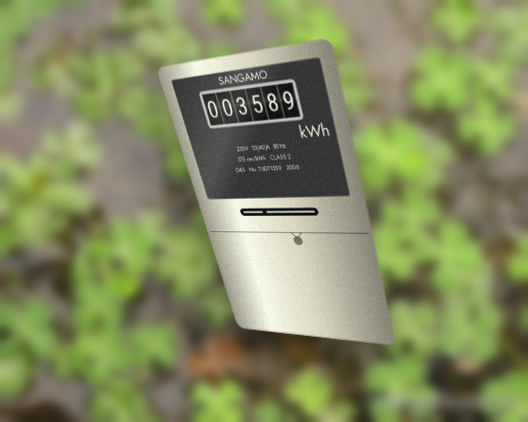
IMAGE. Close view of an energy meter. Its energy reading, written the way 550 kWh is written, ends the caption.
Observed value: 3589 kWh
